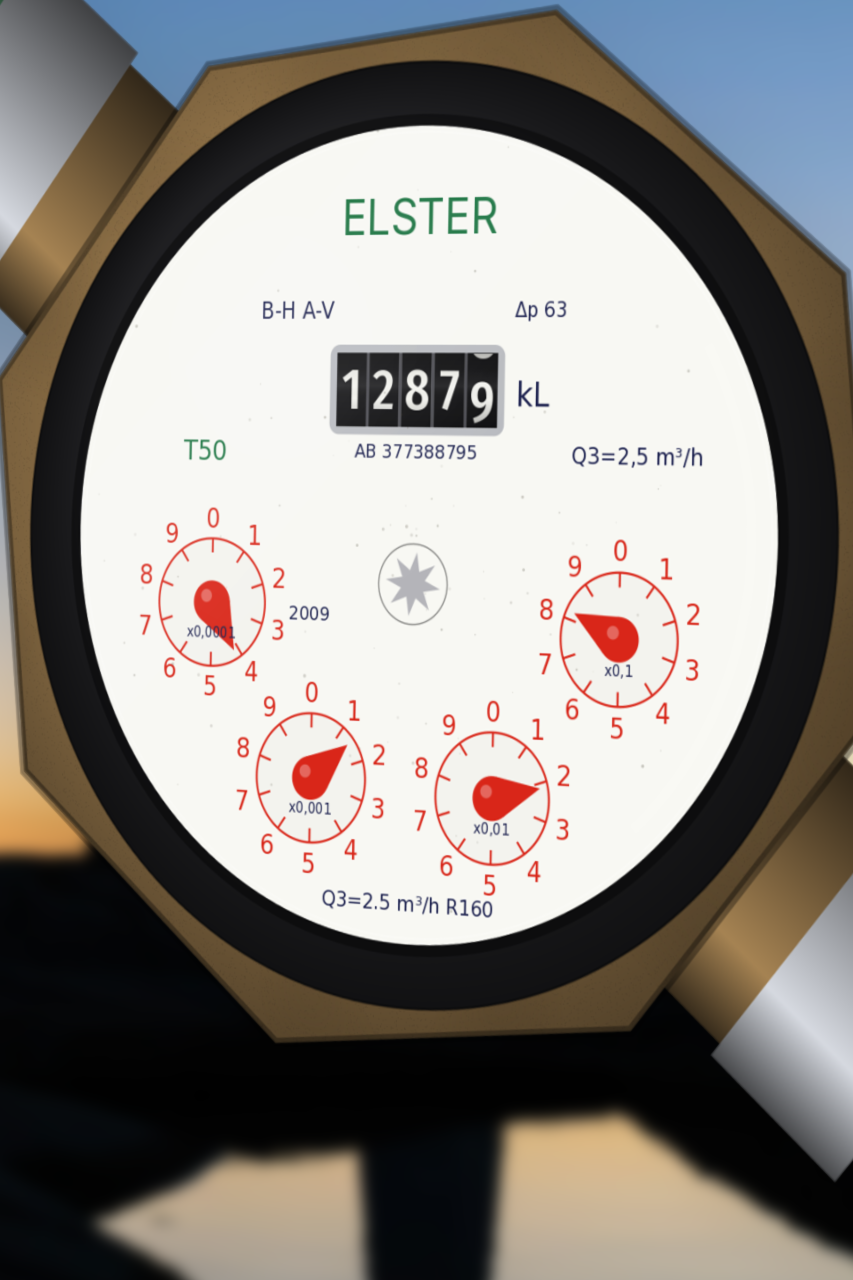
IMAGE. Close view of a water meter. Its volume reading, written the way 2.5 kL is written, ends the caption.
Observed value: 12878.8214 kL
